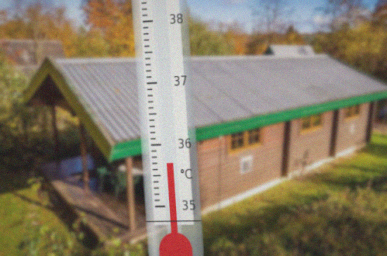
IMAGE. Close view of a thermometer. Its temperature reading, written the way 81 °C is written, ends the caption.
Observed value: 35.7 °C
